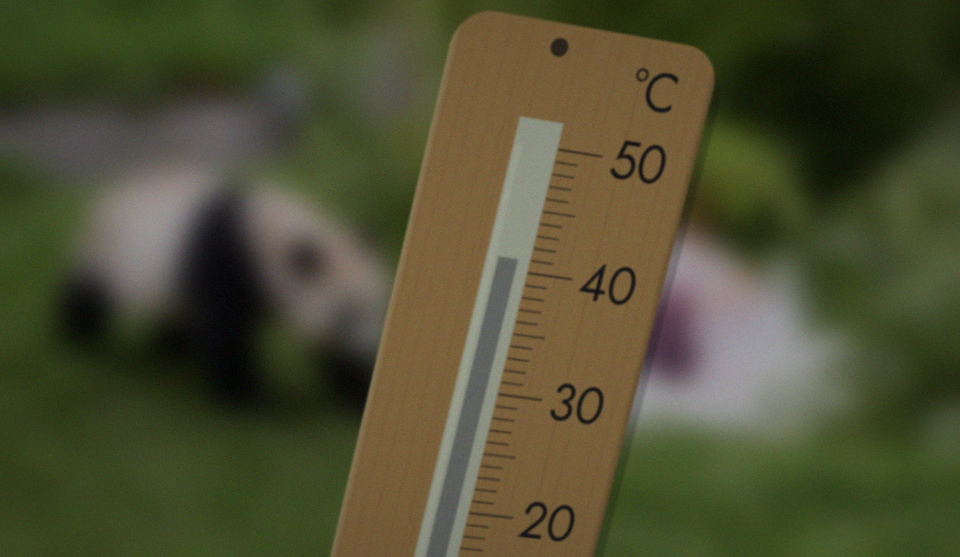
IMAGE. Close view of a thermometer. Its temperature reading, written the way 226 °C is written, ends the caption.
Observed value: 41 °C
